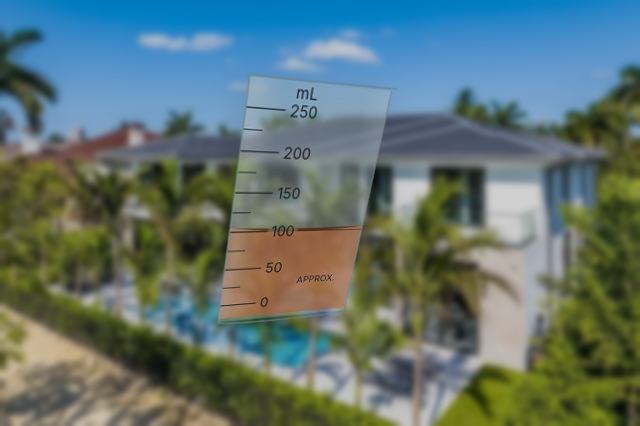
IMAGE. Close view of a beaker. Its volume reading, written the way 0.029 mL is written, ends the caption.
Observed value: 100 mL
